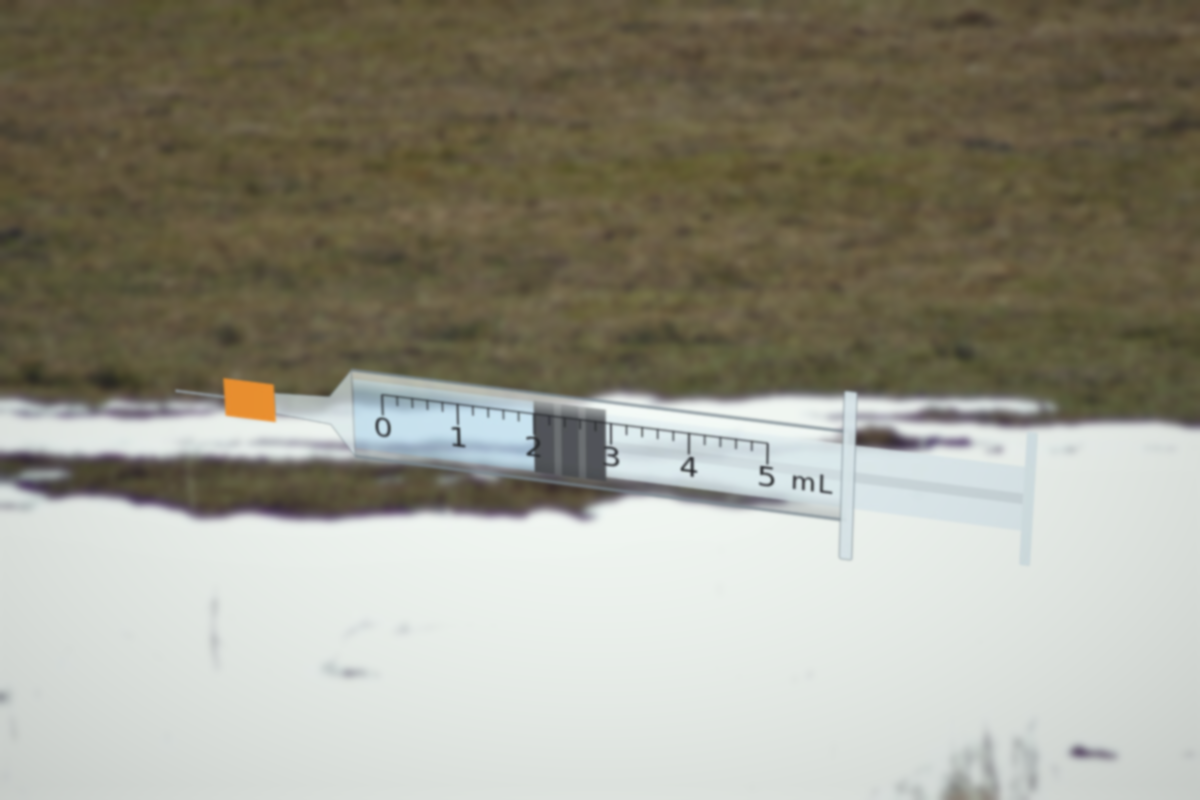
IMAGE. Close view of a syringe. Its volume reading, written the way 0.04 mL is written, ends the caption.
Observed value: 2 mL
